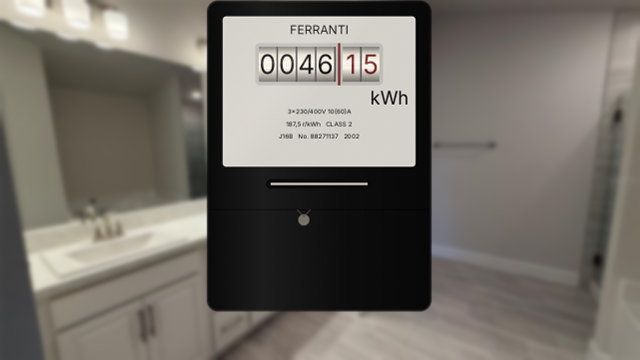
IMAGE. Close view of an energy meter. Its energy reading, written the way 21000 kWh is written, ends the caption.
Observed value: 46.15 kWh
